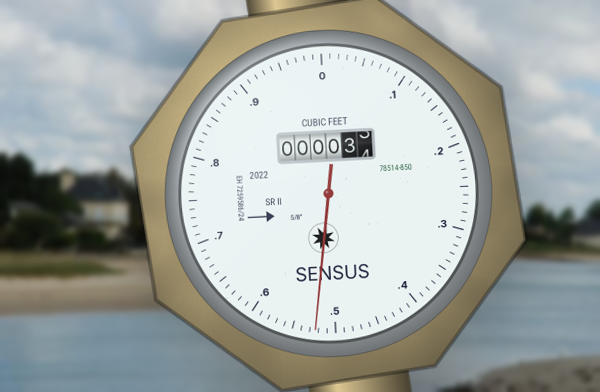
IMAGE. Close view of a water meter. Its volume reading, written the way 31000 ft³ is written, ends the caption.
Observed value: 33.52 ft³
